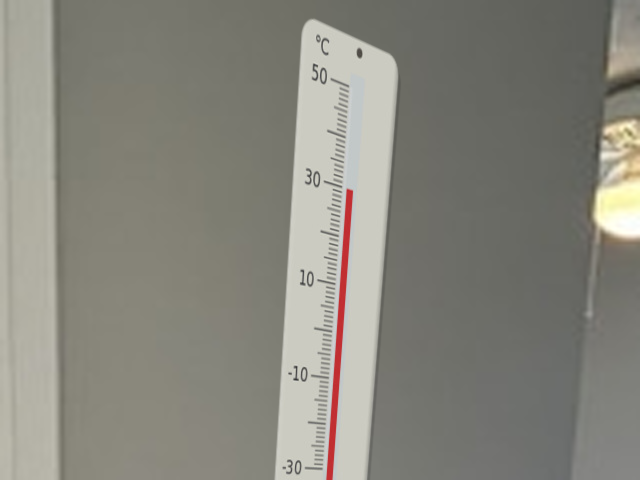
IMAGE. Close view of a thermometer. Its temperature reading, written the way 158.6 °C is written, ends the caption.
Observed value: 30 °C
